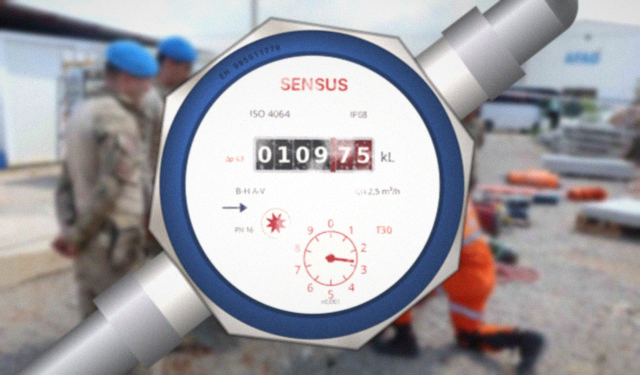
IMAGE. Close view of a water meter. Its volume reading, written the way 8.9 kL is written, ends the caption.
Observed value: 109.752 kL
